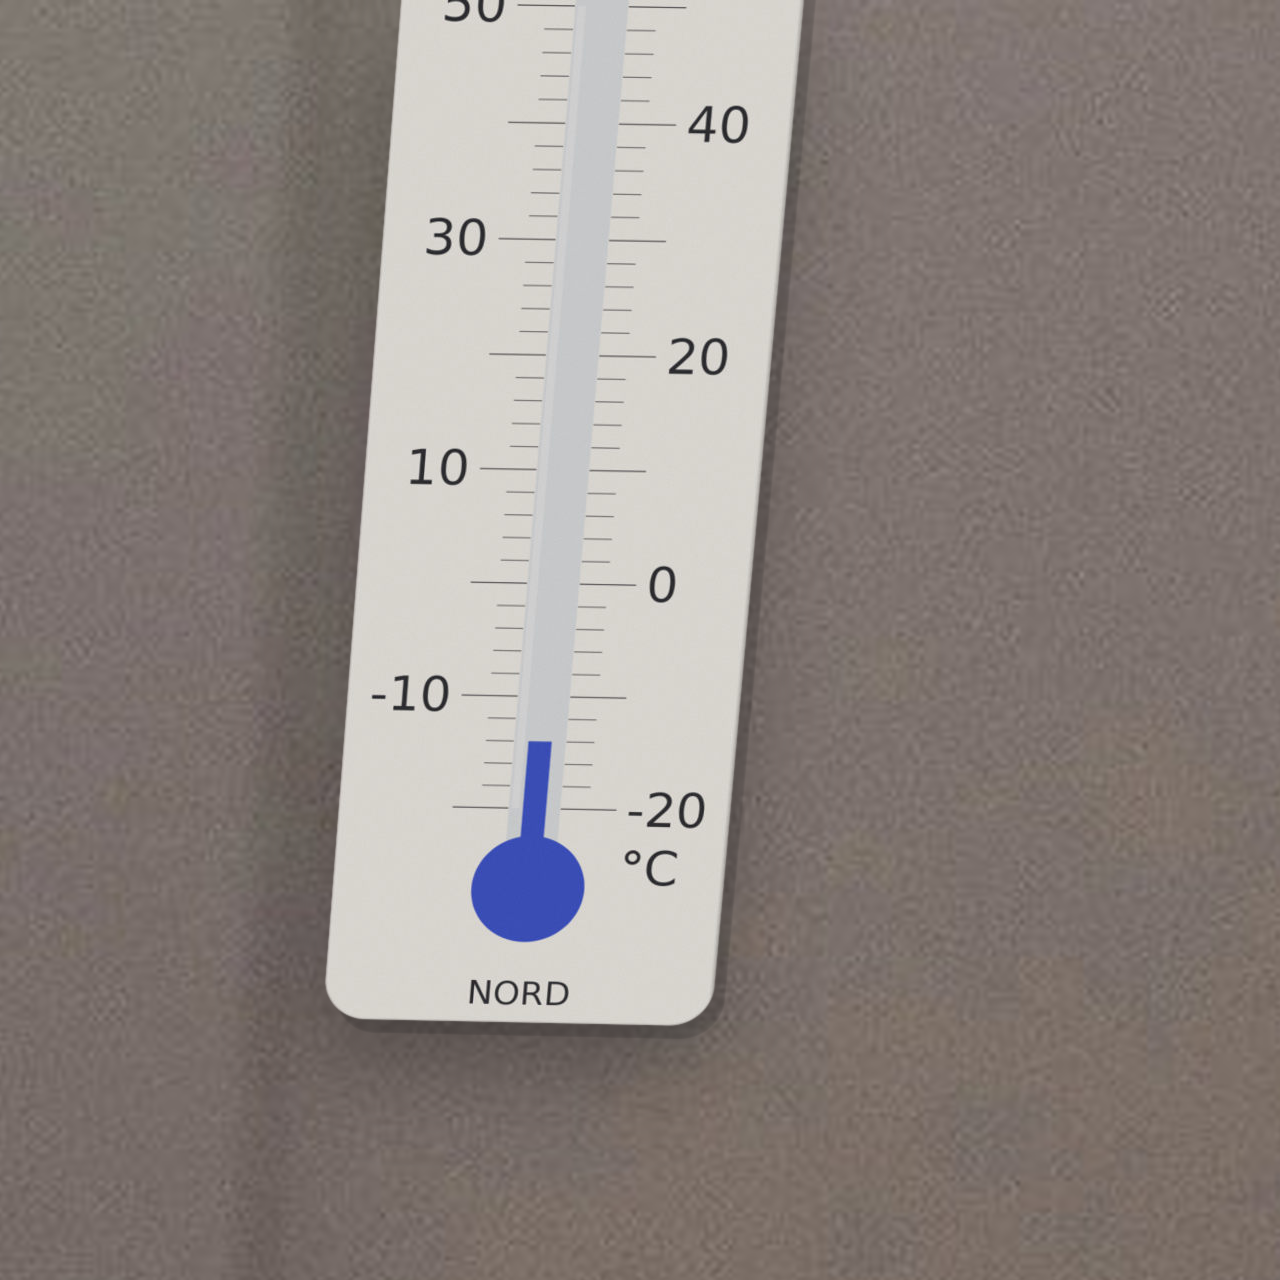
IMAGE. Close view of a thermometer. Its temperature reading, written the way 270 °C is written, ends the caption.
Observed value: -14 °C
